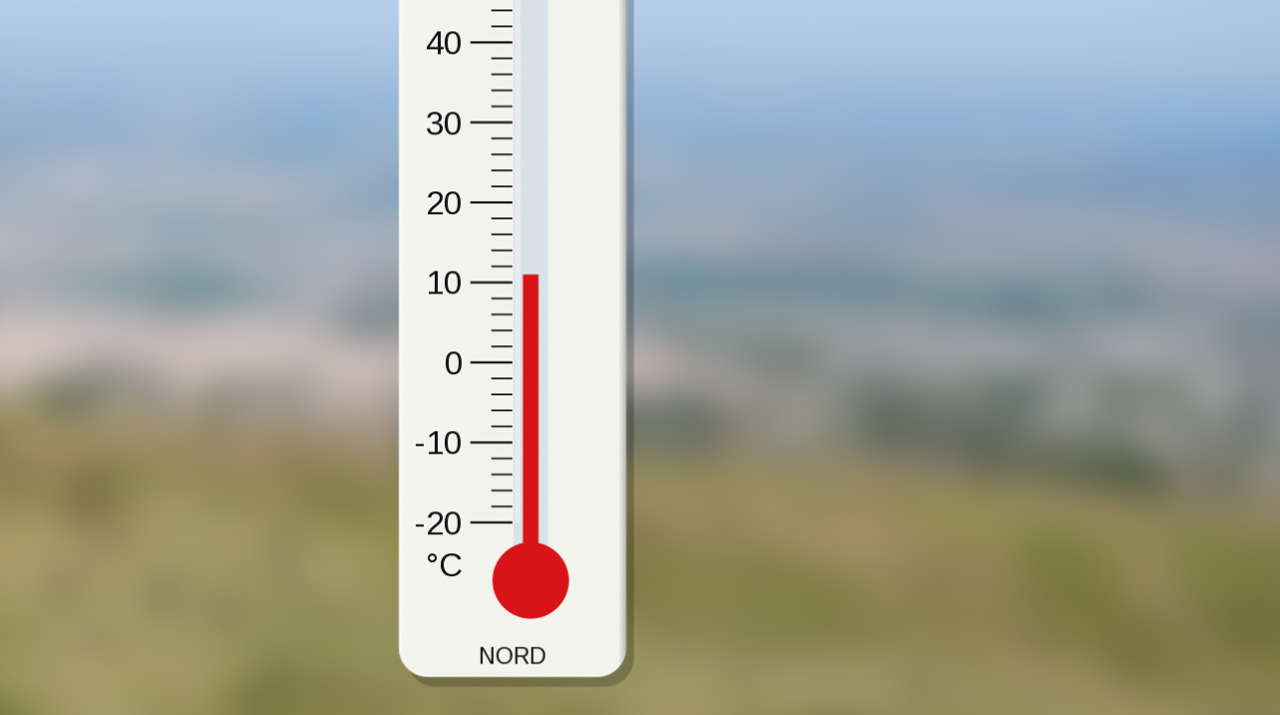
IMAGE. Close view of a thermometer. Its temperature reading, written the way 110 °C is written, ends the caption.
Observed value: 11 °C
